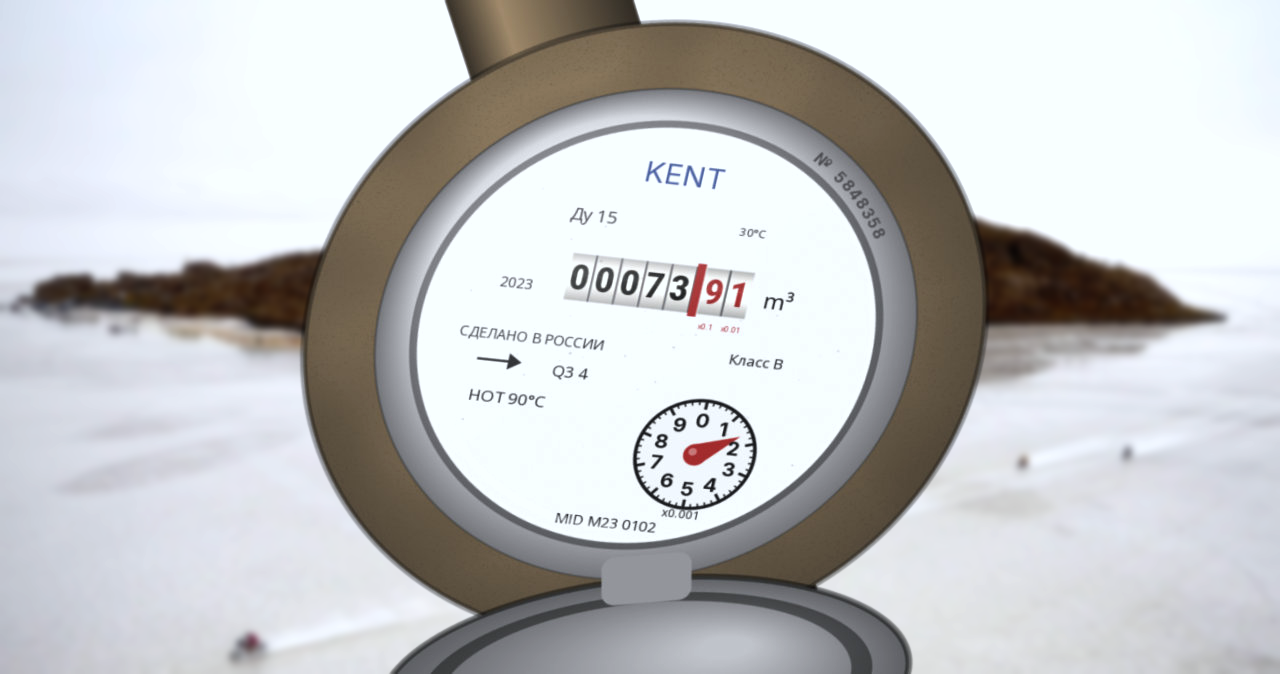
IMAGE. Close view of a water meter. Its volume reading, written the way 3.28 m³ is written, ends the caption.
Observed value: 73.911 m³
